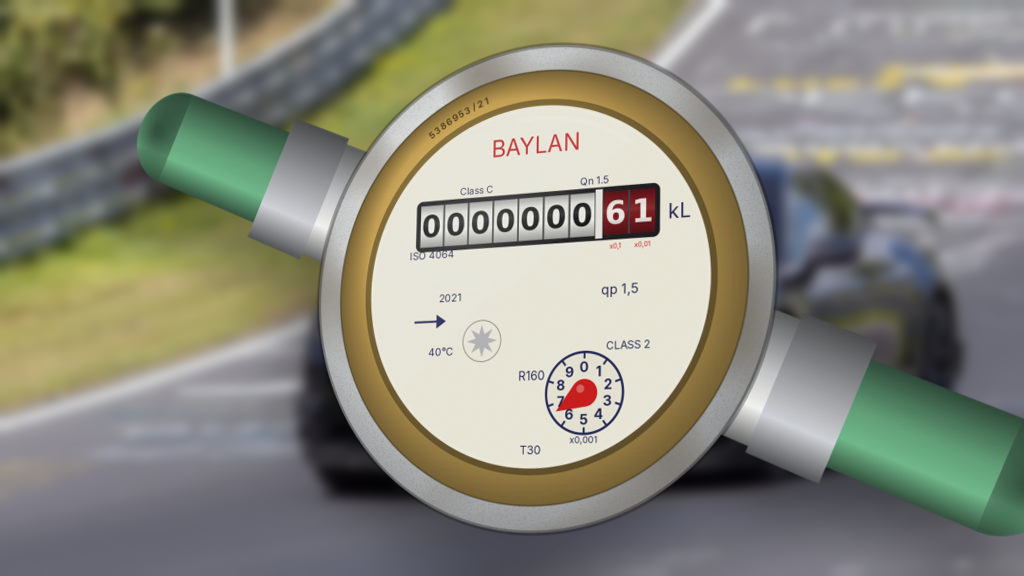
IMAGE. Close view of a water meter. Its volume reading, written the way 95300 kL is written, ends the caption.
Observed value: 0.616 kL
